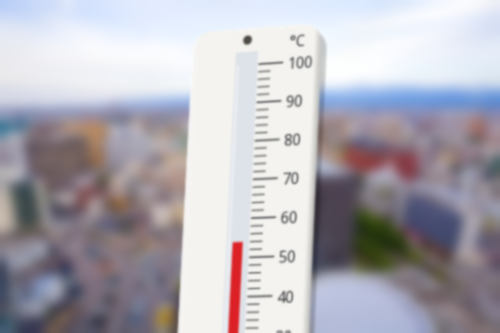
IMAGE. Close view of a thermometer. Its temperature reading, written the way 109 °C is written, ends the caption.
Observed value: 54 °C
